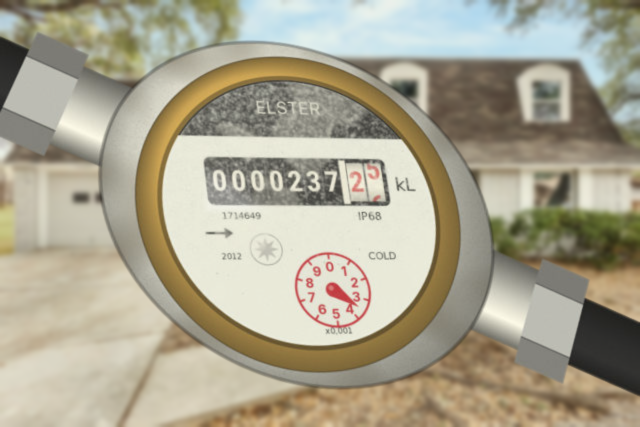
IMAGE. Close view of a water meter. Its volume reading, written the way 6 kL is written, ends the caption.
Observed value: 237.253 kL
